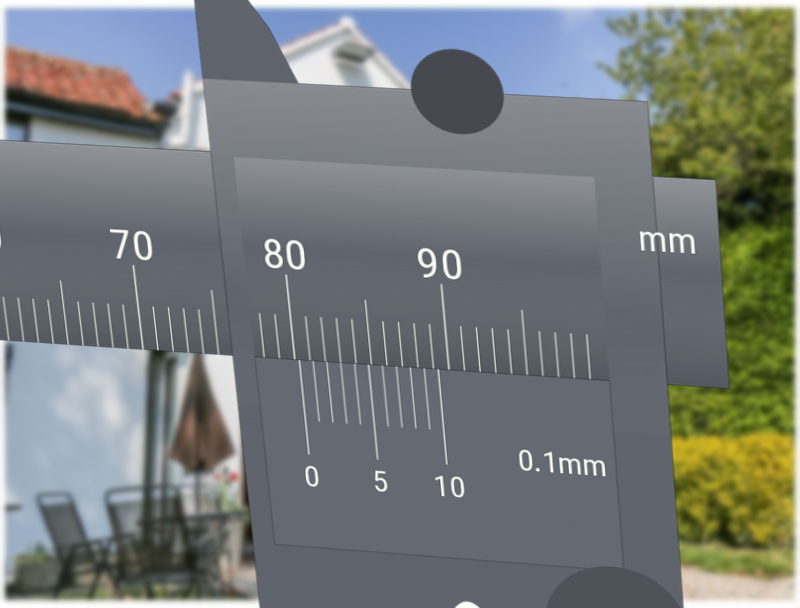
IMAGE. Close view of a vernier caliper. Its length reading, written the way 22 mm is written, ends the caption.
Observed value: 80.3 mm
